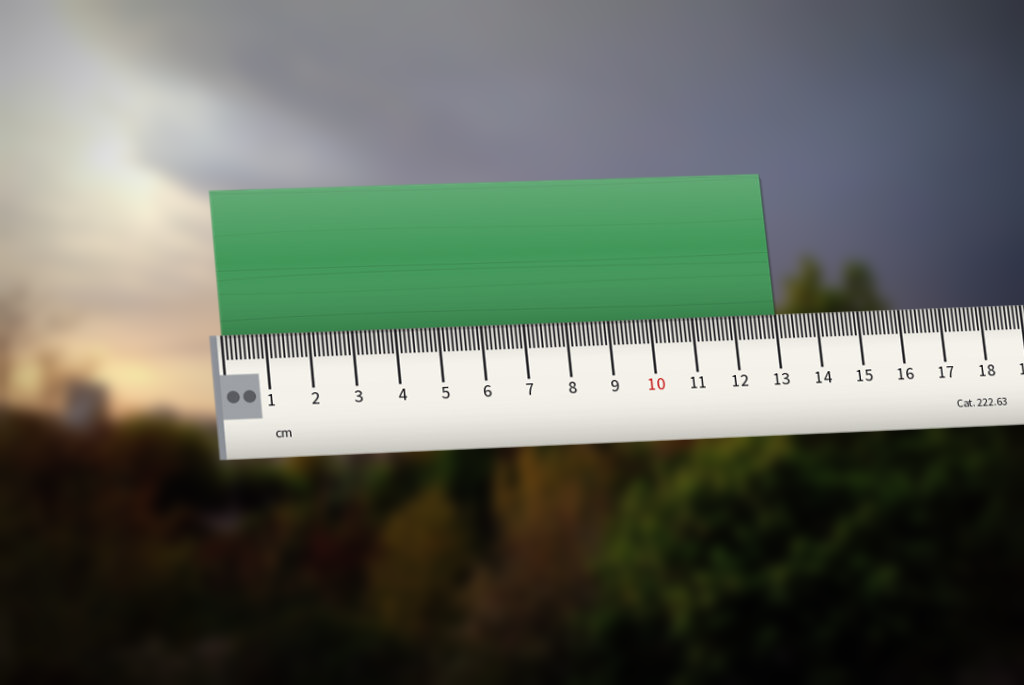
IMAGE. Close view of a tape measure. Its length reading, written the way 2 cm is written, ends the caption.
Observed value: 13 cm
